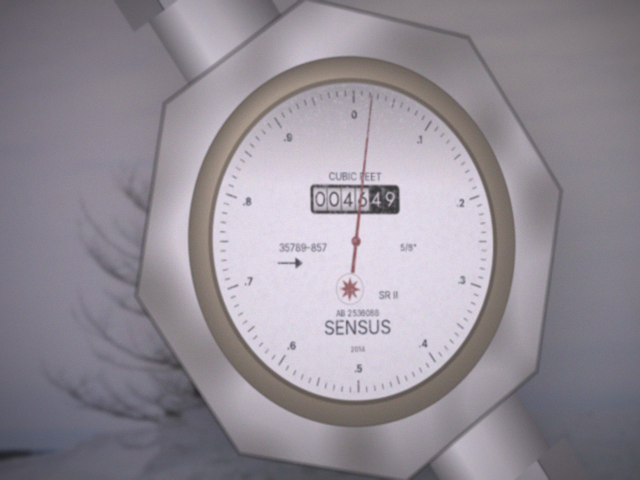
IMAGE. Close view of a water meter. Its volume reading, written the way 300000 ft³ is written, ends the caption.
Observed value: 4649.02 ft³
